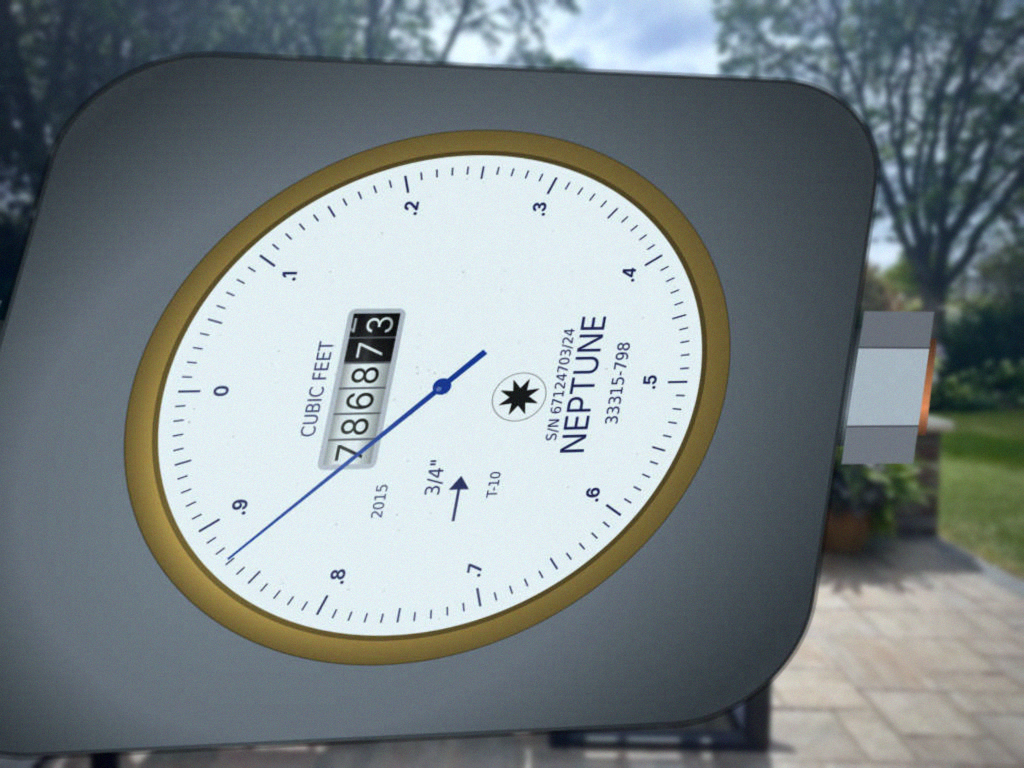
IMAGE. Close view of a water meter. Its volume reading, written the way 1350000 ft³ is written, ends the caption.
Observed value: 786872.87 ft³
